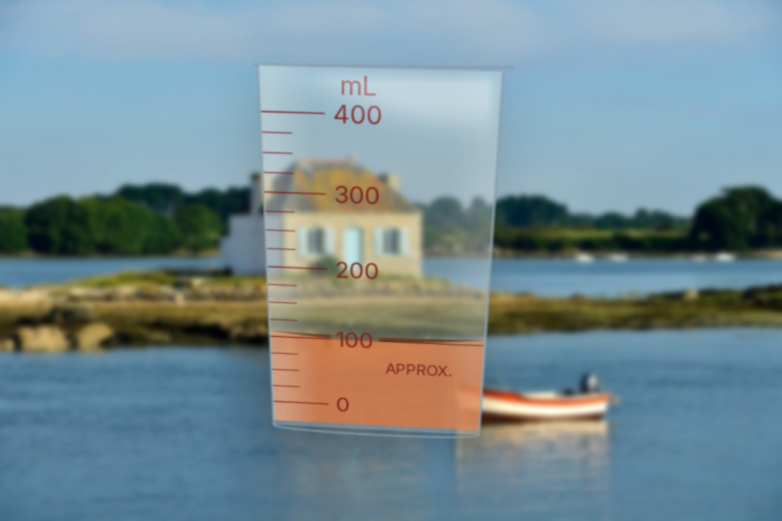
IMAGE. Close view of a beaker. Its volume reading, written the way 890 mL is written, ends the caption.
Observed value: 100 mL
